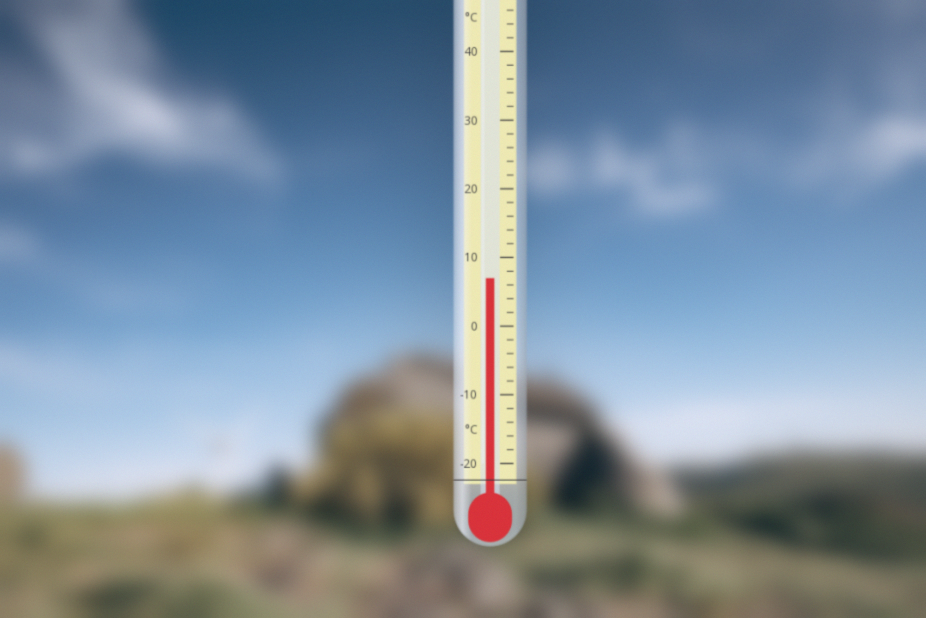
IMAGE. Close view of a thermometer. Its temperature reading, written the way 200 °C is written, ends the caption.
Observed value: 7 °C
